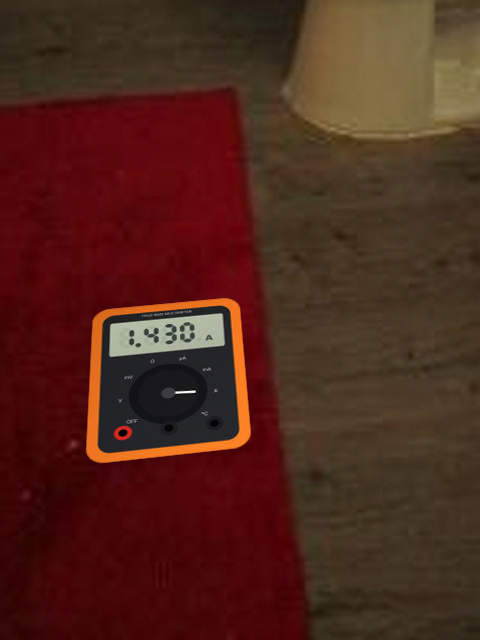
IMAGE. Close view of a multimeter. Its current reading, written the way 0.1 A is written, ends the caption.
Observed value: 1.430 A
